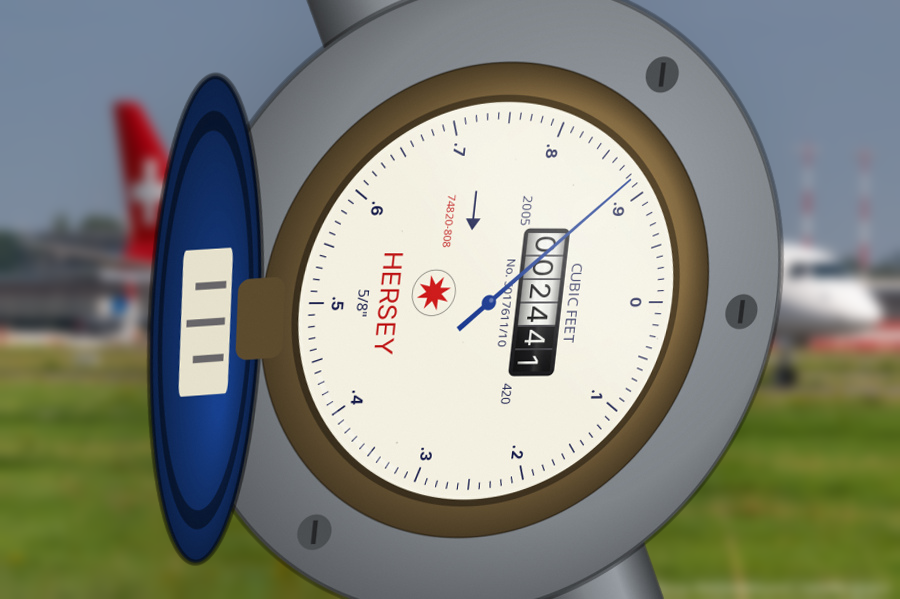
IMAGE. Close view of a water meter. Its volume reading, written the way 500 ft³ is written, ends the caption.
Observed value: 2440.88 ft³
